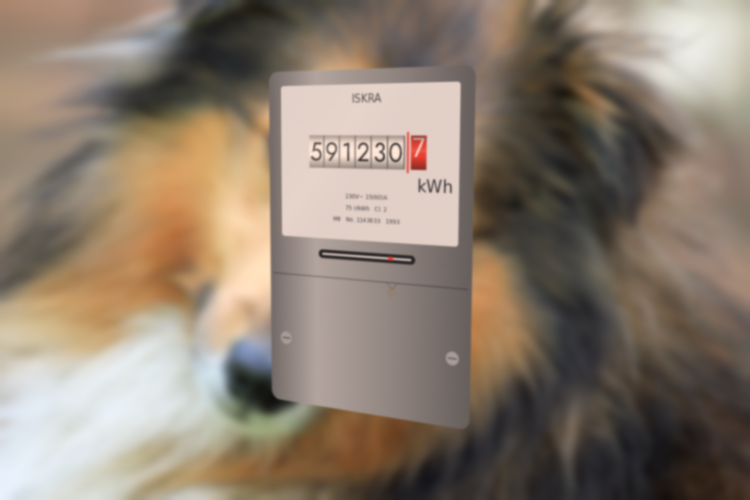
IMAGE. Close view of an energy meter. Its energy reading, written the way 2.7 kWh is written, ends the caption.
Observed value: 591230.7 kWh
